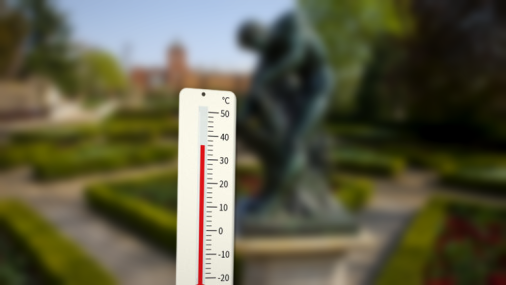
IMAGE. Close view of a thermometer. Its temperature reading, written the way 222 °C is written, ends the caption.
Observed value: 36 °C
